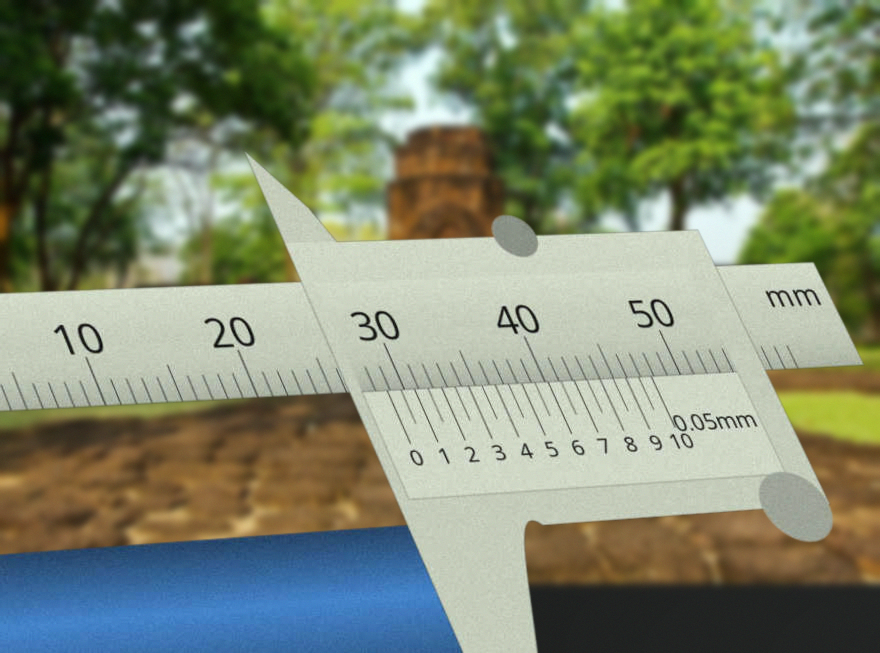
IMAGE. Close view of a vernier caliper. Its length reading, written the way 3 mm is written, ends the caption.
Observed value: 28.8 mm
